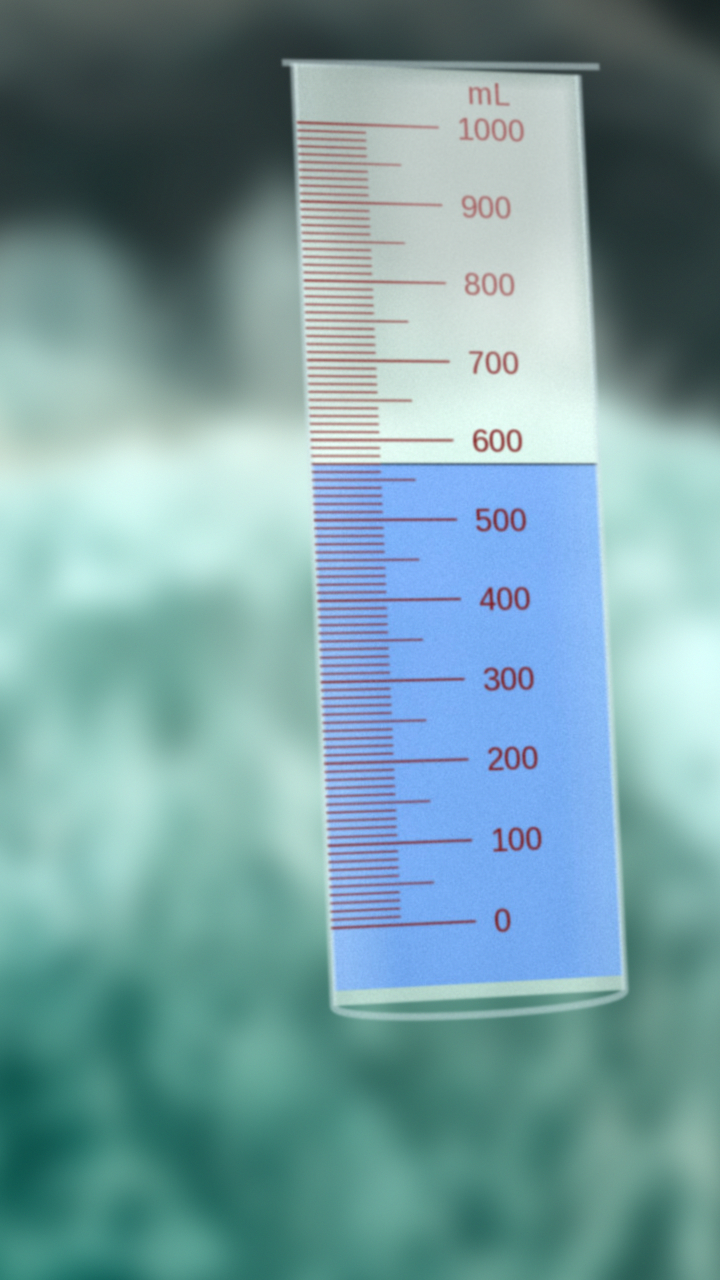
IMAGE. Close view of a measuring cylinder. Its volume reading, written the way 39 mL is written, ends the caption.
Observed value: 570 mL
